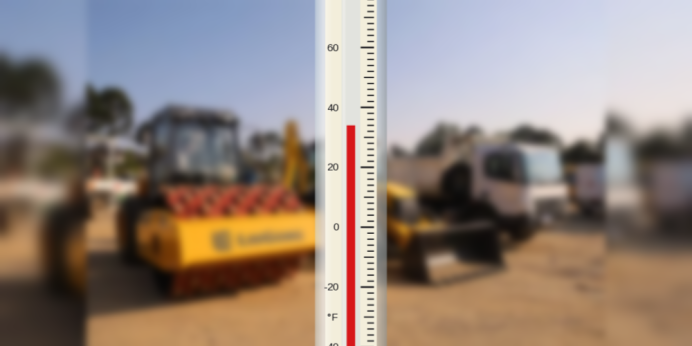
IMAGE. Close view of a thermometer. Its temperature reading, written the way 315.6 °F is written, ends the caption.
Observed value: 34 °F
